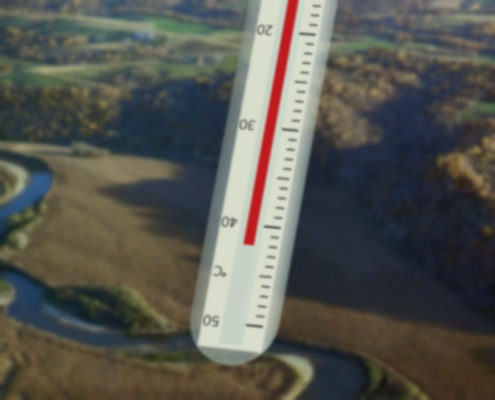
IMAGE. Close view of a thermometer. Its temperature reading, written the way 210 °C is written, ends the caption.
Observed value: 42 °C
